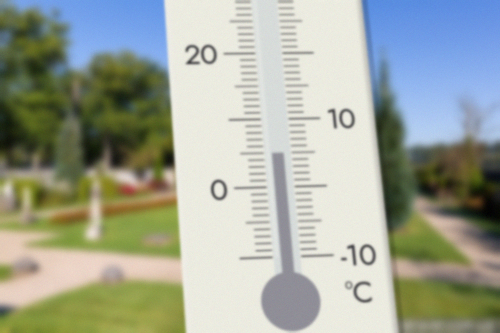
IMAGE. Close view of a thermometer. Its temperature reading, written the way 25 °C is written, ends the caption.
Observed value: 5 °C
